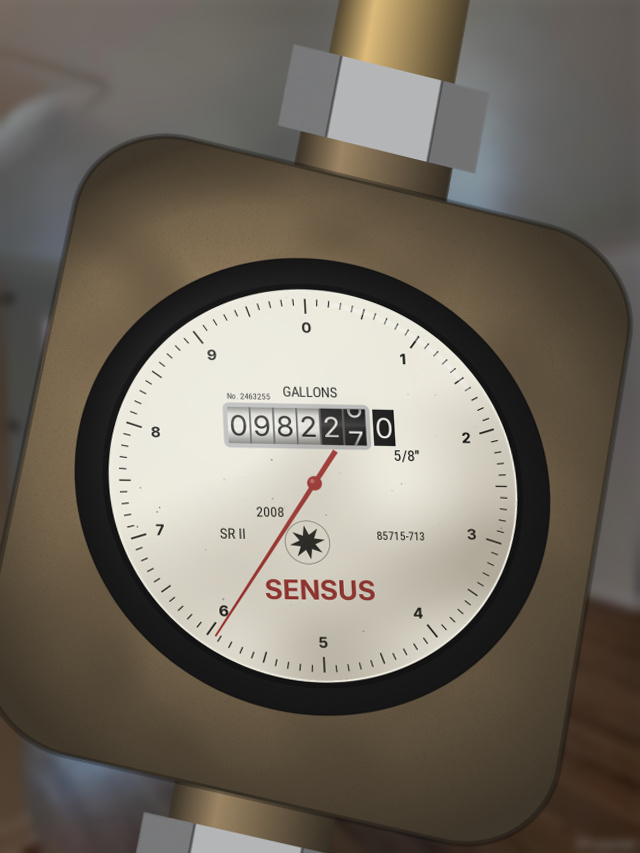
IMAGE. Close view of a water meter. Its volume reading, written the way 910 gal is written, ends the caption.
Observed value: 982265.9 gal
